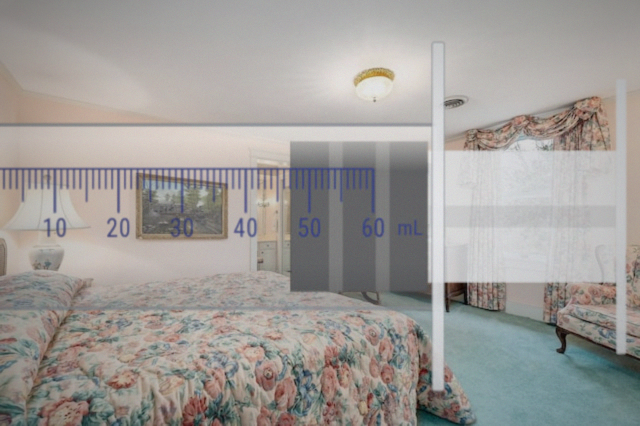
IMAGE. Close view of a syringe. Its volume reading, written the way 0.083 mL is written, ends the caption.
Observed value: 47 mL
